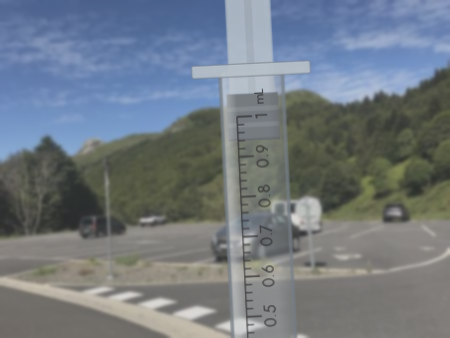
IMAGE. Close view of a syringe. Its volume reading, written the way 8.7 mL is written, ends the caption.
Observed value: 0.94 mL
